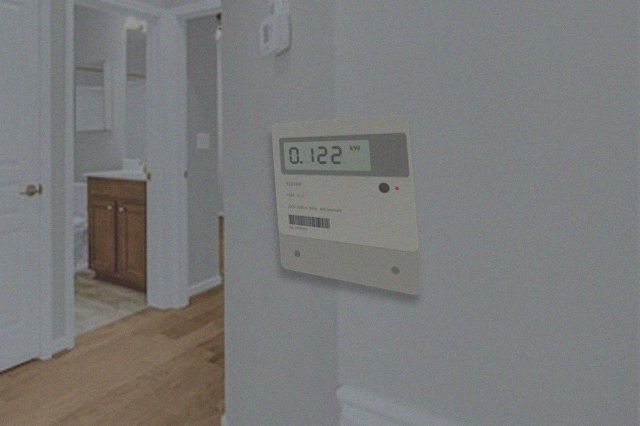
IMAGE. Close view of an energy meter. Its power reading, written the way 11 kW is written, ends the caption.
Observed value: 0.122 kW
